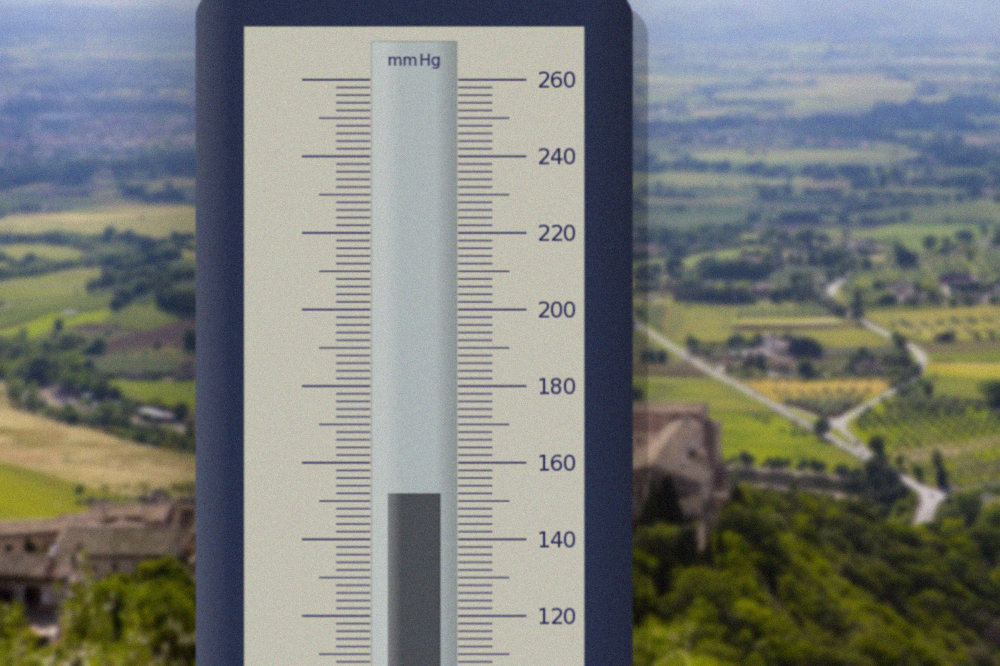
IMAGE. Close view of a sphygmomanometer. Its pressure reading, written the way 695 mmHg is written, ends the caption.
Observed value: 152 mmHg
